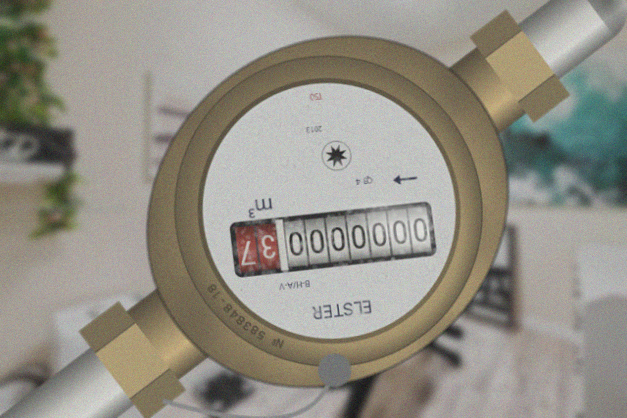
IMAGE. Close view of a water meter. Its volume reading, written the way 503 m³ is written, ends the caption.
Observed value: 0.37 m³
